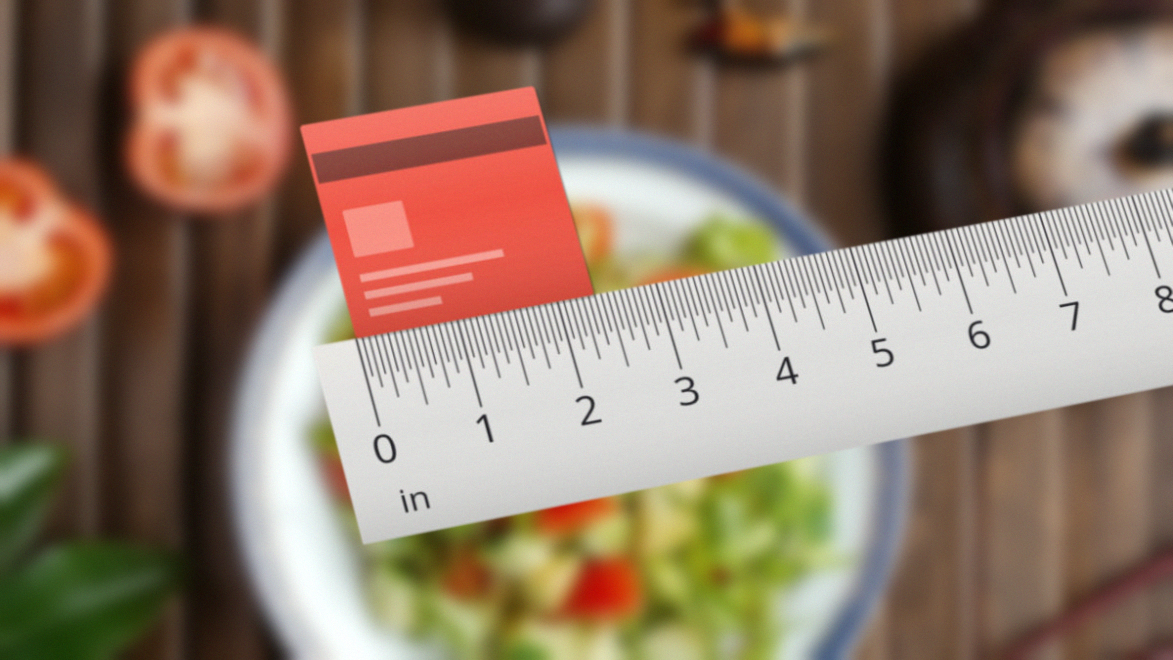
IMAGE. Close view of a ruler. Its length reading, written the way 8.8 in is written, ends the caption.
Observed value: 2.375 in
